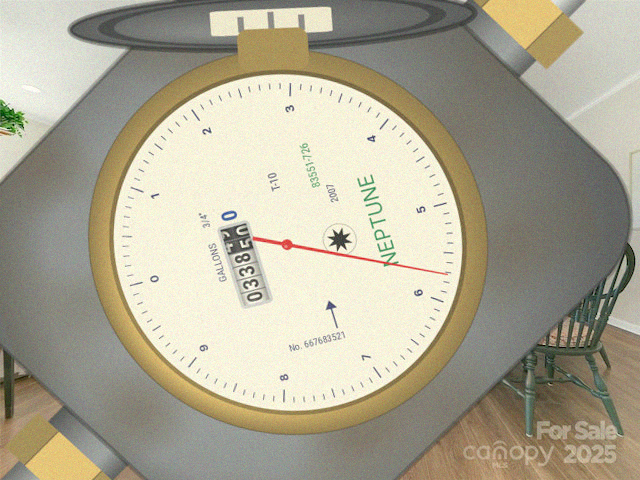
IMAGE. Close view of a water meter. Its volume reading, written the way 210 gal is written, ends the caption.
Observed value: 338495.7 gal
